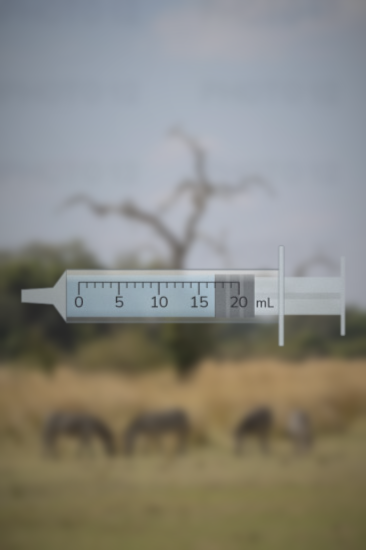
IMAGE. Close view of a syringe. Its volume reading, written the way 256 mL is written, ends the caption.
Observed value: 17 mL
